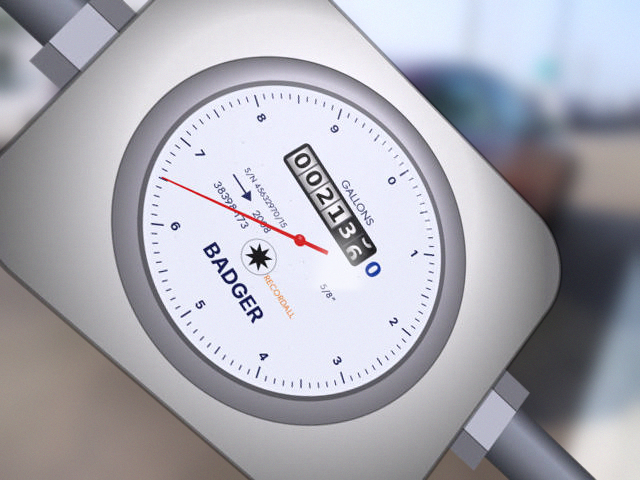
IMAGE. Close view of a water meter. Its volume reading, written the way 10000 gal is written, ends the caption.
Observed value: 21356.5 gal
